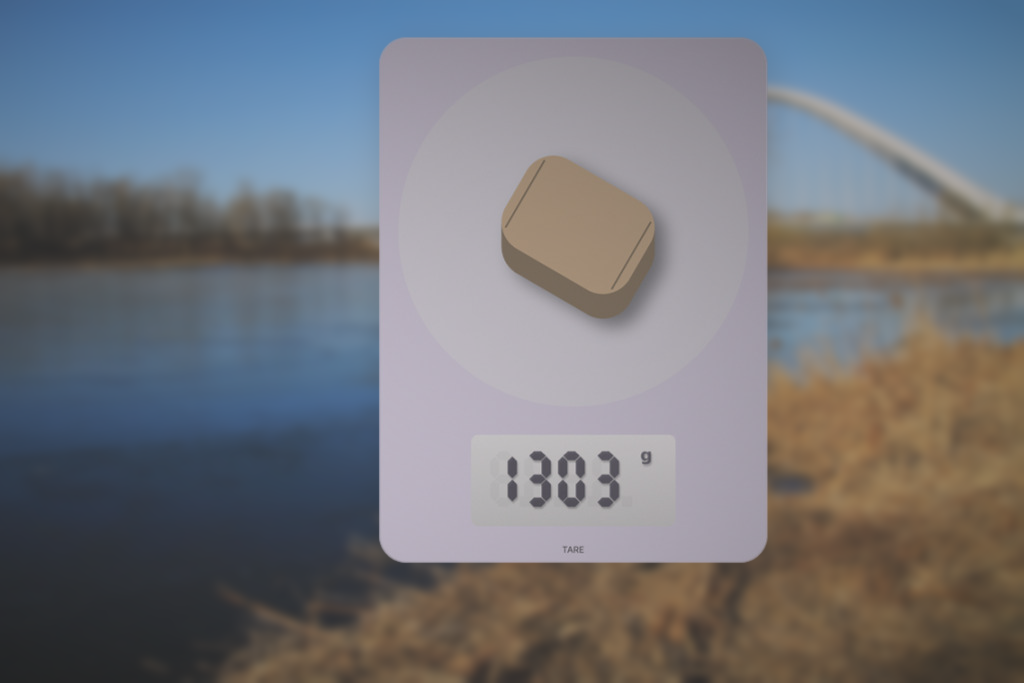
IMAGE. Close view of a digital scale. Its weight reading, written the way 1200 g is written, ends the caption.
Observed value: 1303 g
